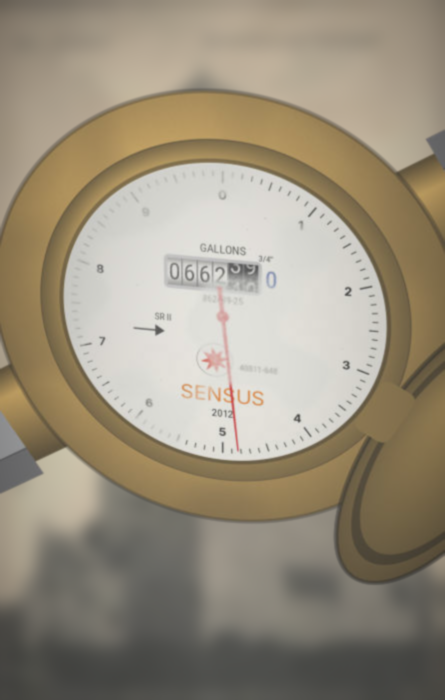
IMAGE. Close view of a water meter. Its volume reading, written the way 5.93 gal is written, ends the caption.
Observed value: 662394.8 gal
